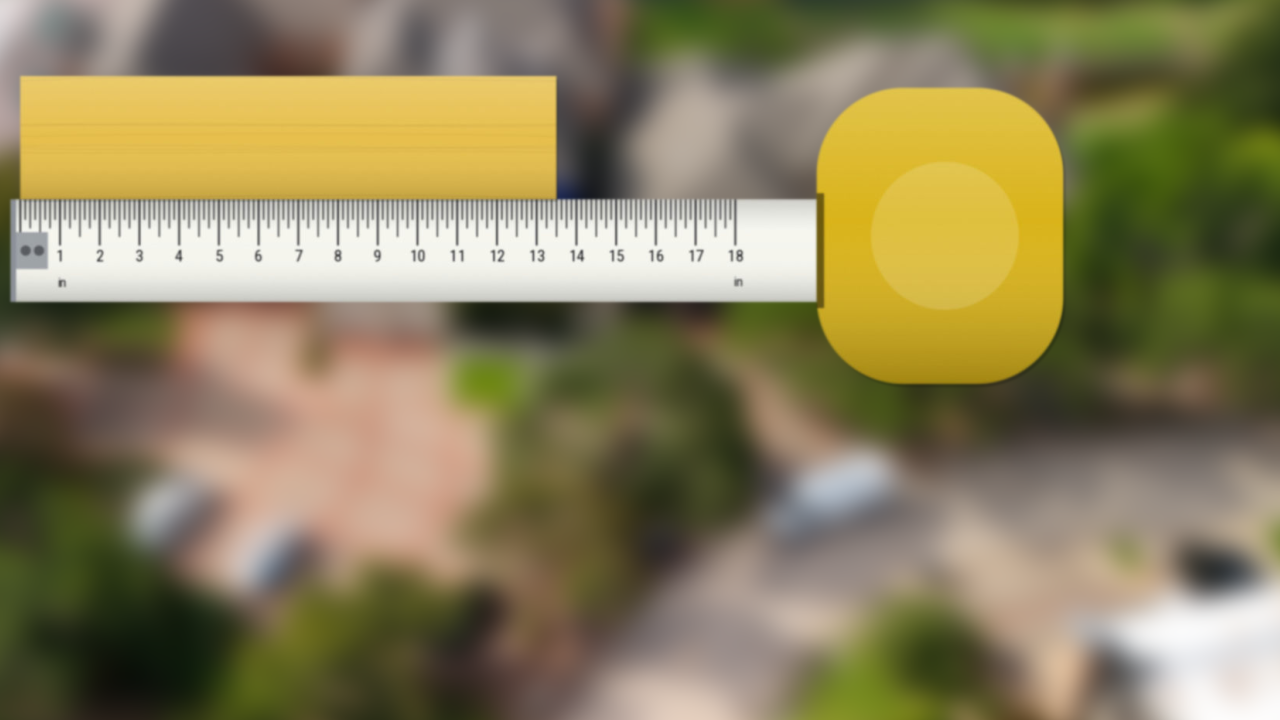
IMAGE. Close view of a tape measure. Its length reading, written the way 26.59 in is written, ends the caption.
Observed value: 13.5 in
